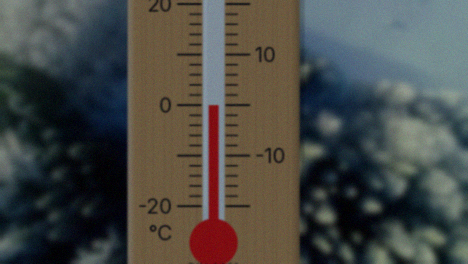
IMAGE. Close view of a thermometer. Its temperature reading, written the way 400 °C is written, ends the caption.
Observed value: 0 °C
